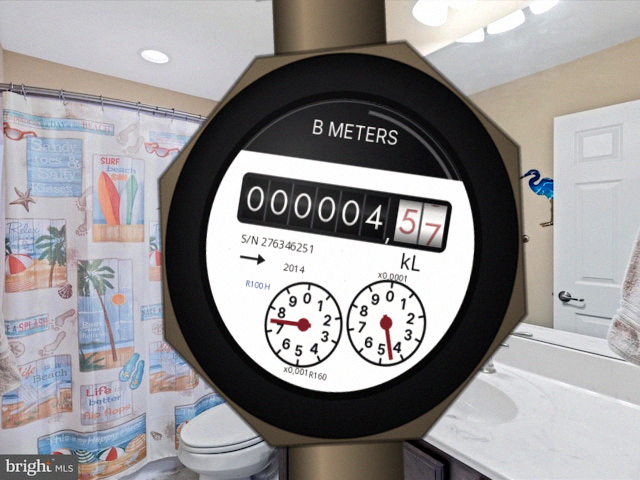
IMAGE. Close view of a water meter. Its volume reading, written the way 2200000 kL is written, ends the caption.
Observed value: 4.5674 kL
